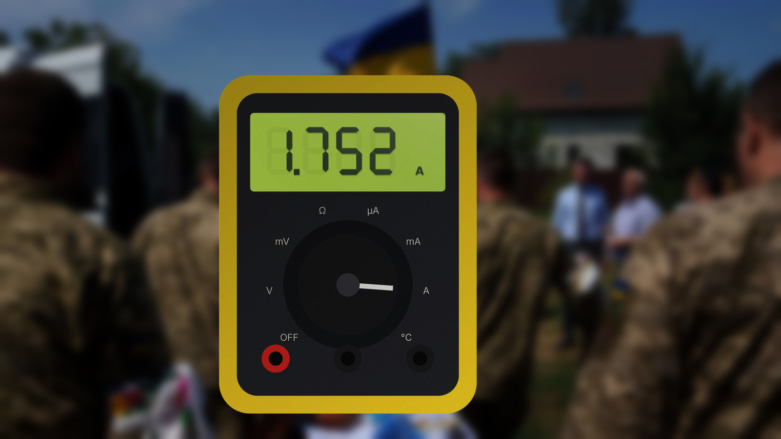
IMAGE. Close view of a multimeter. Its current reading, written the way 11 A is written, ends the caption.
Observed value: 1.752 A
